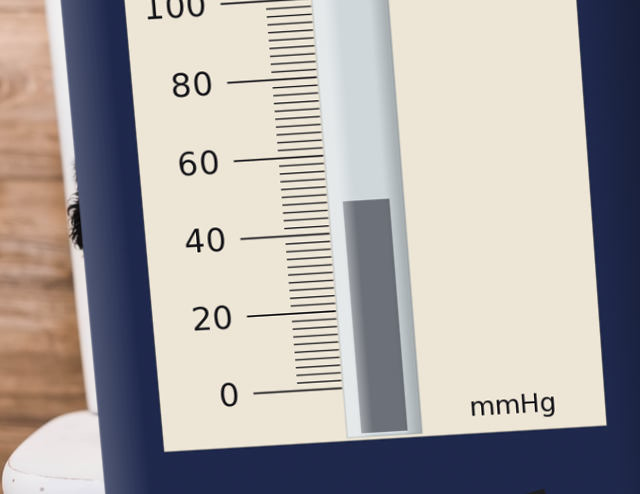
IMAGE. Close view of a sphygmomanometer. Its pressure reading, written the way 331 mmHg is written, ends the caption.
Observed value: 48 mmHg
